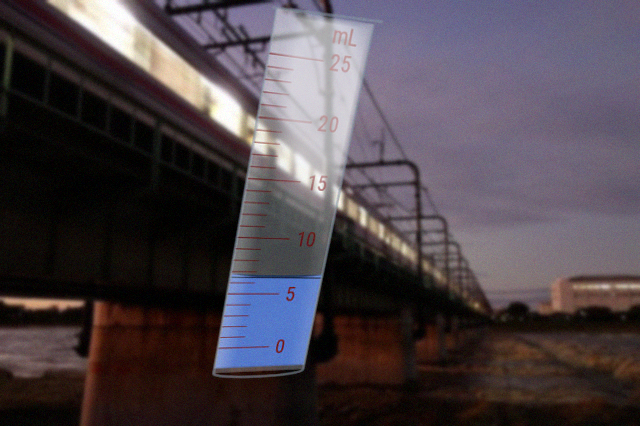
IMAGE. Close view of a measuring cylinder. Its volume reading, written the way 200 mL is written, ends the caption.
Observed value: 6.5 mL
